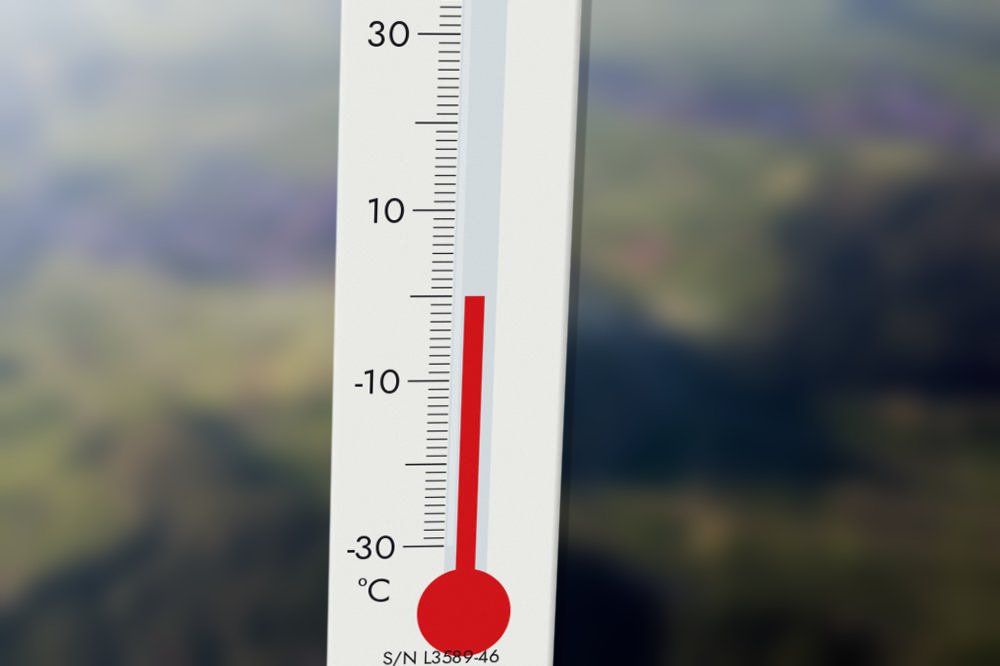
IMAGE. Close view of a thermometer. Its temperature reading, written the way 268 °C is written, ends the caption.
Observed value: 0 °C
